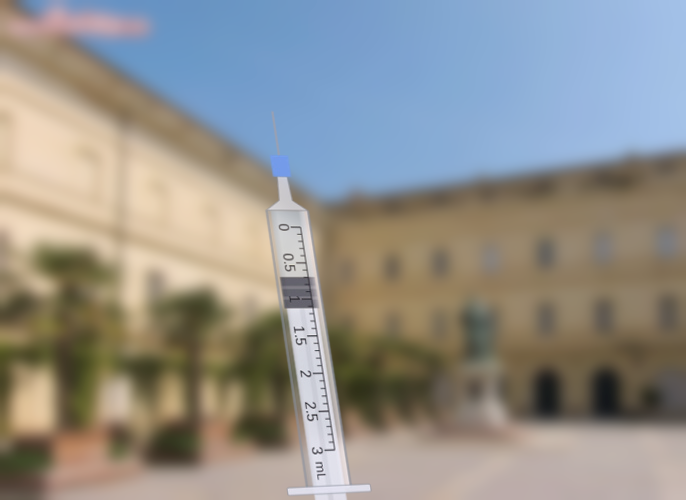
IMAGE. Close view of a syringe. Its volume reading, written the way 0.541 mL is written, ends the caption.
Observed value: 0.7 mL
